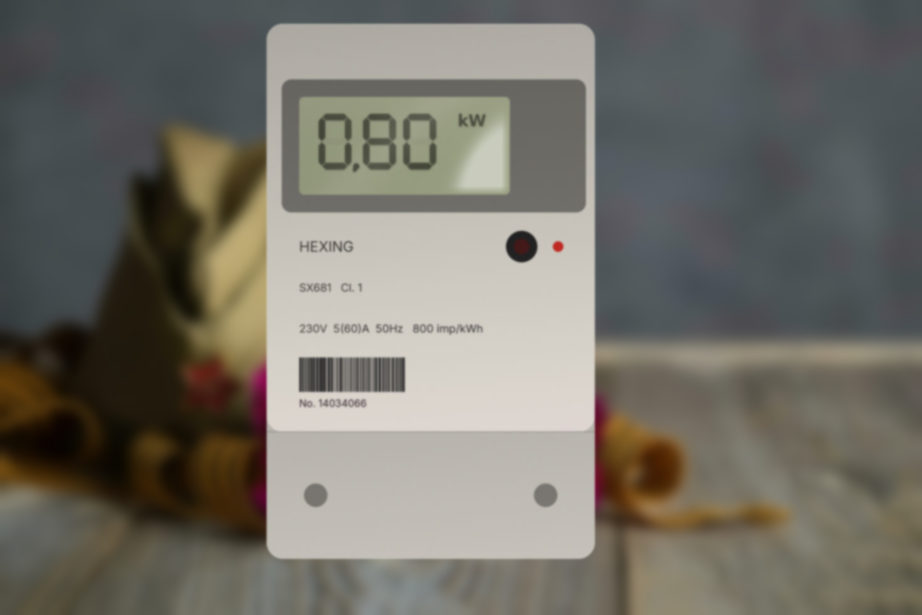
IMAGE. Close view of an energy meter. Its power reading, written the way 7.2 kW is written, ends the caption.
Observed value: 0.80 kW
